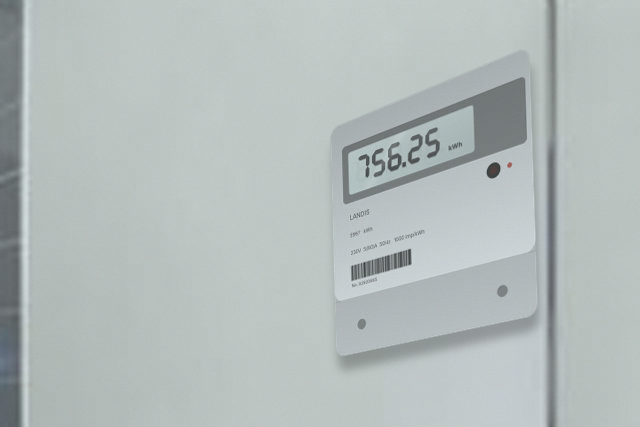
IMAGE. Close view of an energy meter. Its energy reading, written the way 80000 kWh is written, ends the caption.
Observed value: 756.25 kWh
